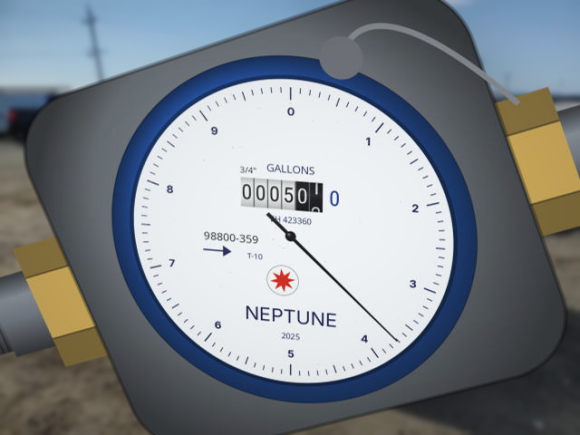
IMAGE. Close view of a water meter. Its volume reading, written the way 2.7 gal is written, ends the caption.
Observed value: 5013.7 gal
